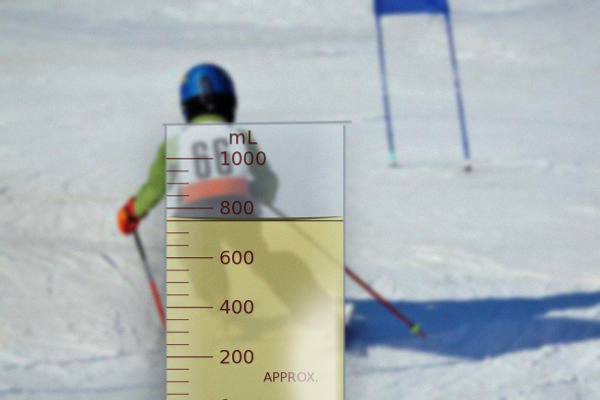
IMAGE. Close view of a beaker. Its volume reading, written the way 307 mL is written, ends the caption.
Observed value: 750 mL
